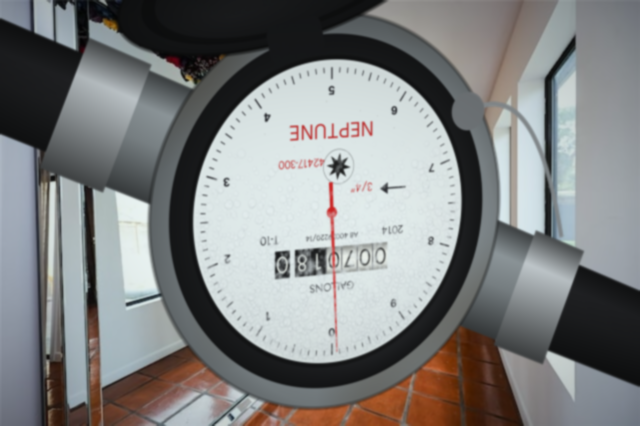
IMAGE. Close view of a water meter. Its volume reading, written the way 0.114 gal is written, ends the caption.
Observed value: 70179.9 gal
